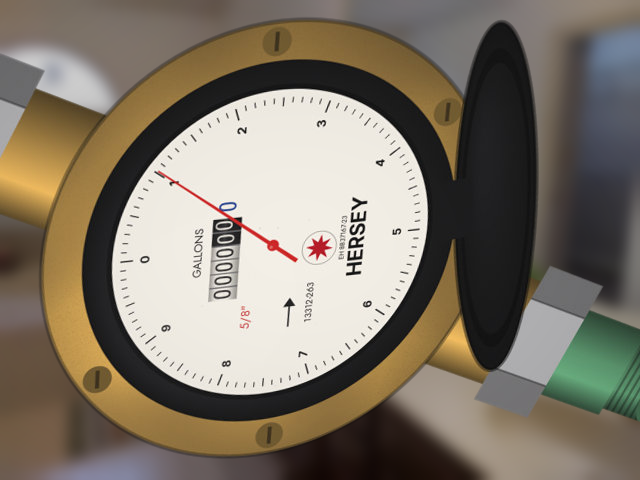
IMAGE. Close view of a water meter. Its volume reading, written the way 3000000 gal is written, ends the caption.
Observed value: 1.0 gal
